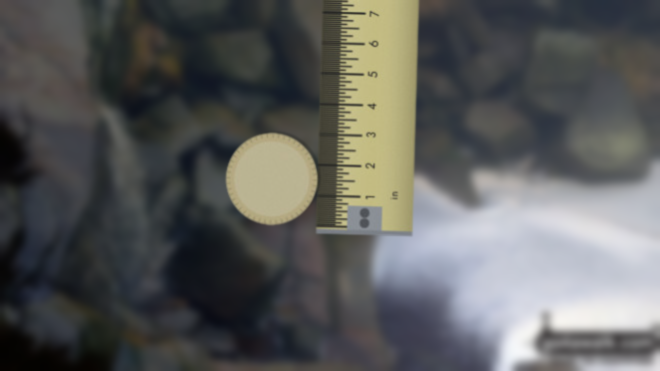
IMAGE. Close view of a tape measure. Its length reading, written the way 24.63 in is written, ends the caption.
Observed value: 3 in
